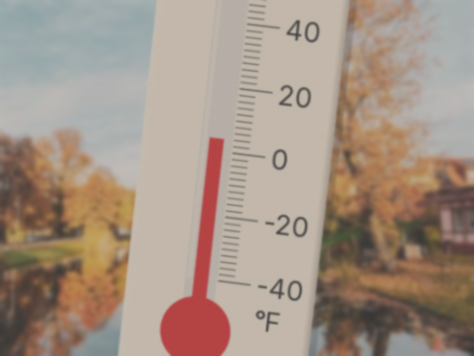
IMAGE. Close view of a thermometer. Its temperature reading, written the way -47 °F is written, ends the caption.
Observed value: 4 °F
